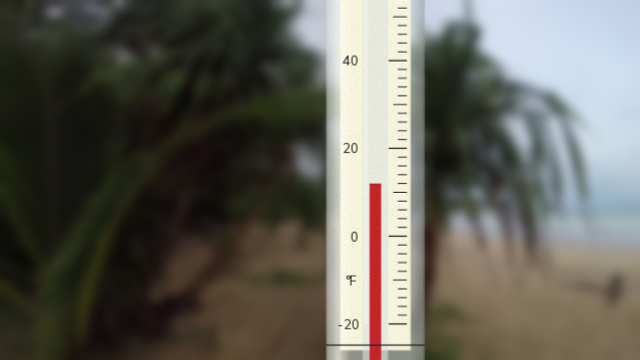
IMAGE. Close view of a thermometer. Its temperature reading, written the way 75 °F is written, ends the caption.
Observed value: 12 °F
